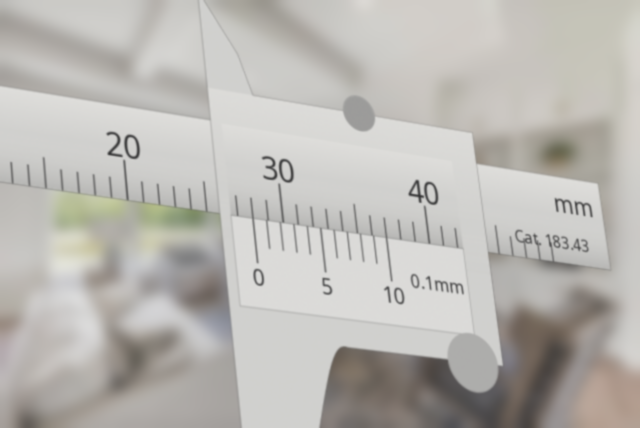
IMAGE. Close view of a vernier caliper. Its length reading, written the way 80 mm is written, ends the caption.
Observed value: 28.0 mm
